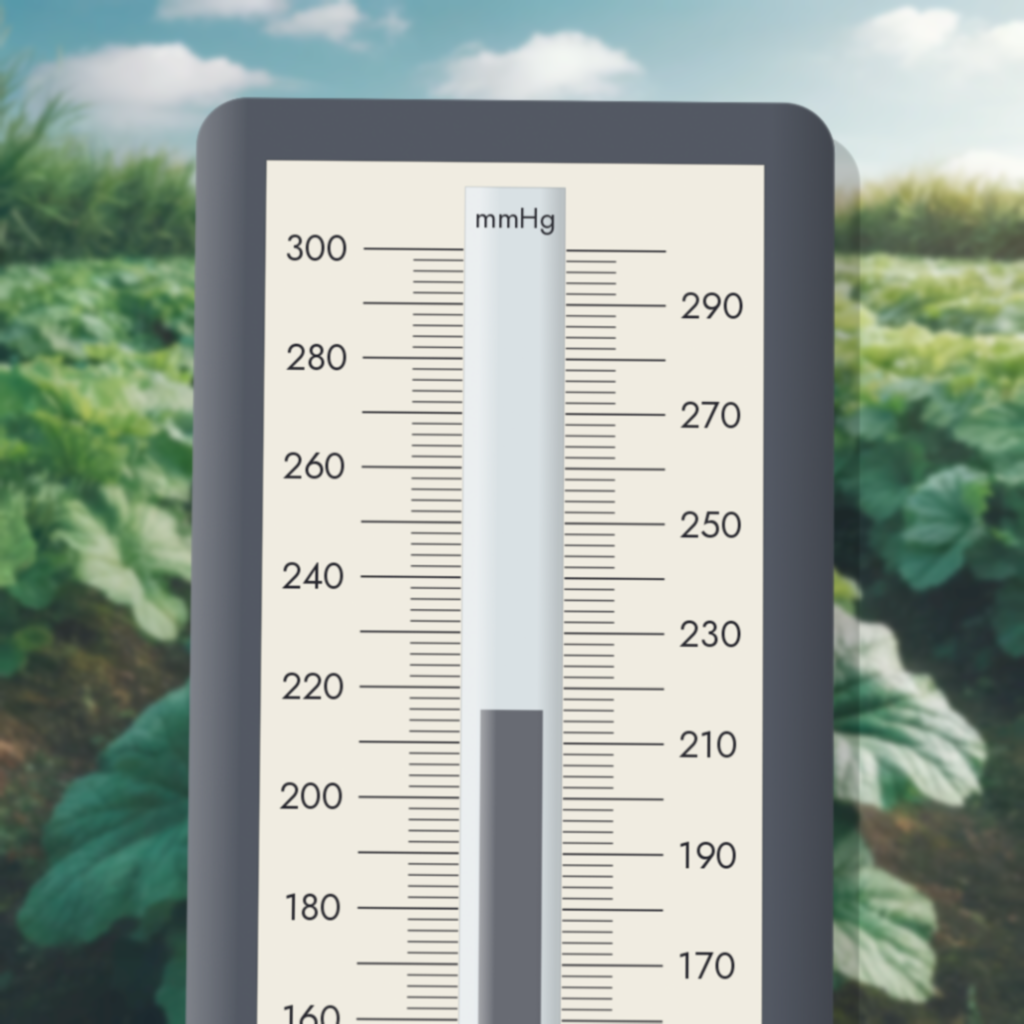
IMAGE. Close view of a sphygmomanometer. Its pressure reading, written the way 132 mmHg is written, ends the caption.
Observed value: 216 mmHg
